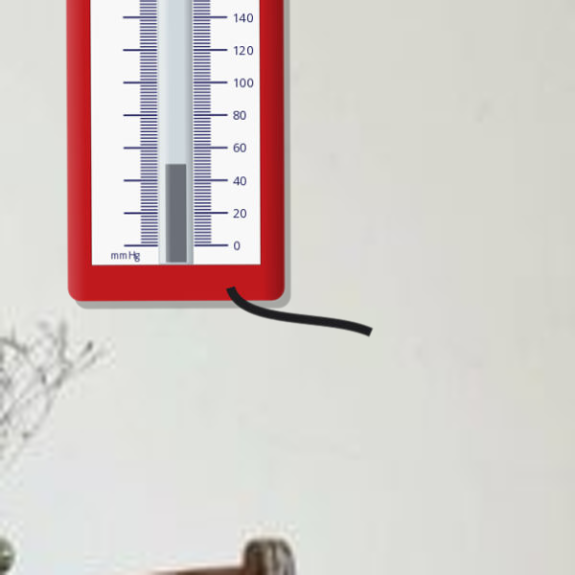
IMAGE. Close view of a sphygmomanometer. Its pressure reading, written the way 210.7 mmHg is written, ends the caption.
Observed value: 50 mmHg
